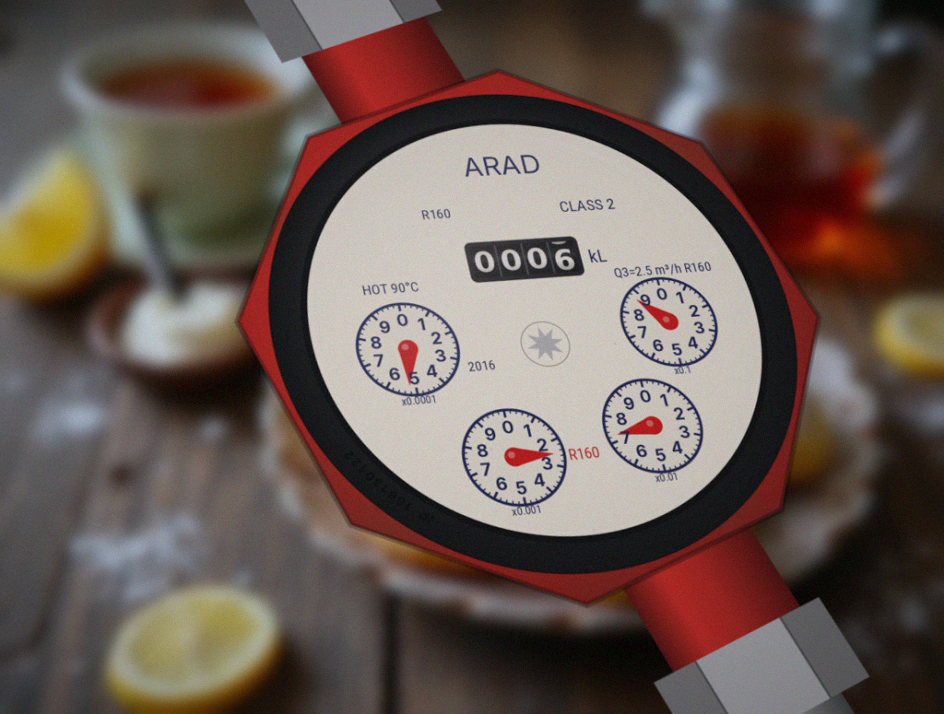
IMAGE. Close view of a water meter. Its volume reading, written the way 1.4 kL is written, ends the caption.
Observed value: 5.8725 kL
